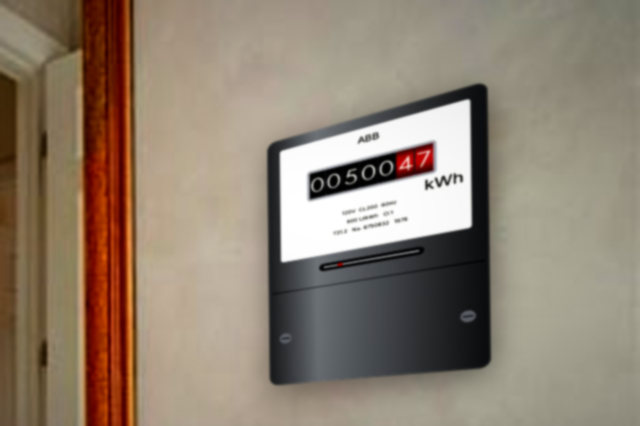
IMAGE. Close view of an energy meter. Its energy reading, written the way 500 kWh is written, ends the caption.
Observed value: 500.47 kWh
